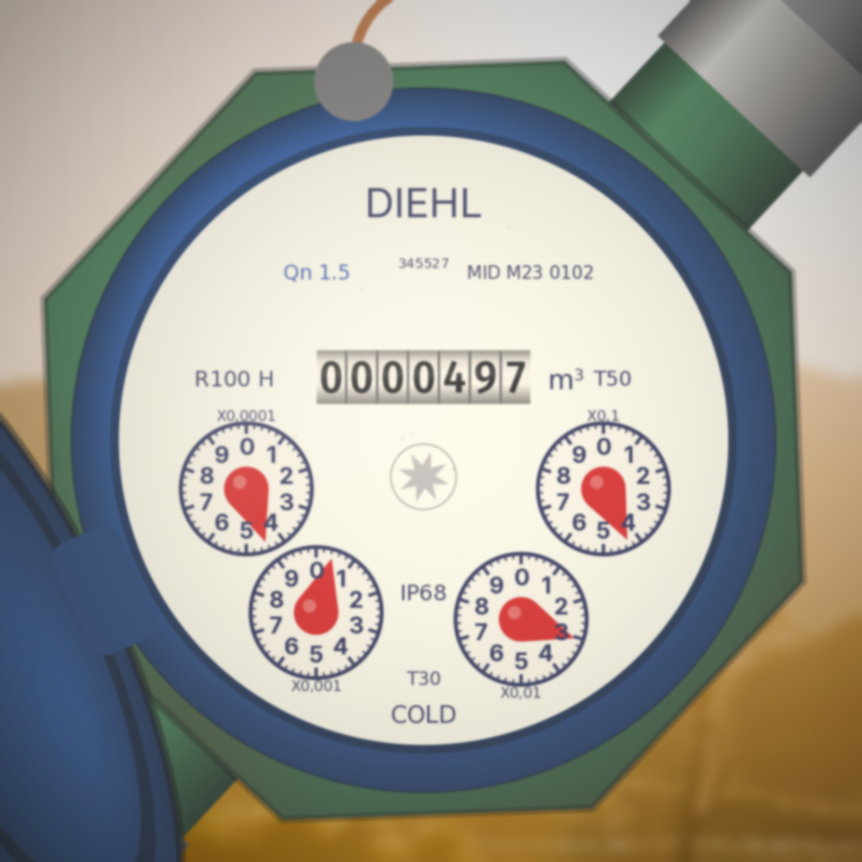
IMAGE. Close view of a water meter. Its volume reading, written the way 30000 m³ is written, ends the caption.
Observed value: 497.4304 m³
